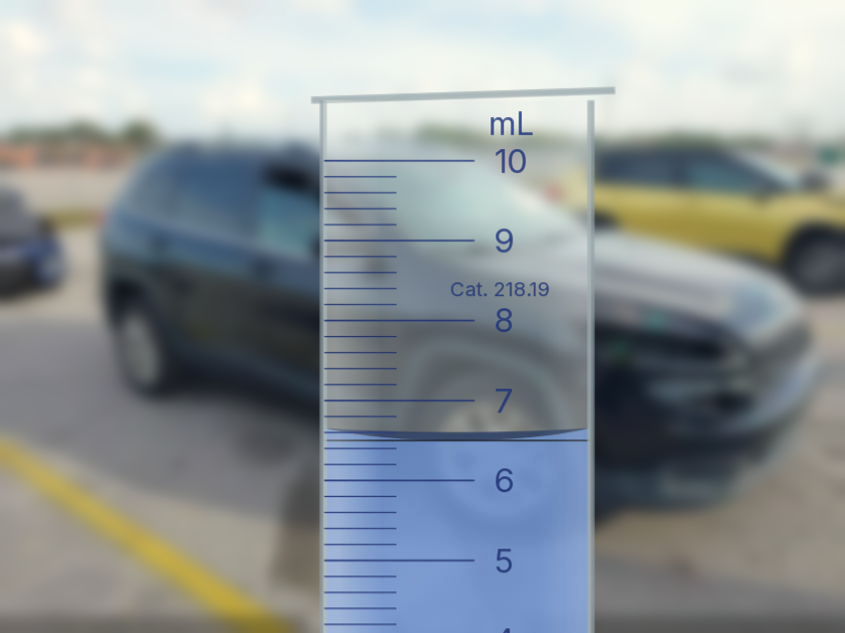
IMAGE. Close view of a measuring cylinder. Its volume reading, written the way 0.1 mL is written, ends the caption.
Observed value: 6.5 mL
